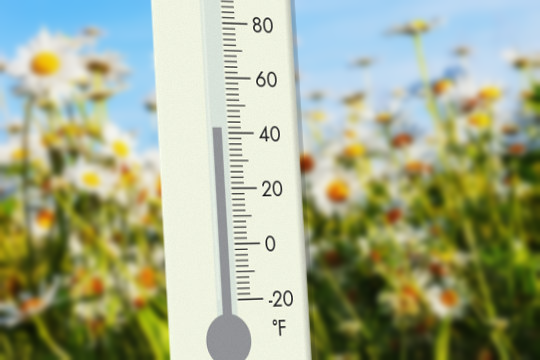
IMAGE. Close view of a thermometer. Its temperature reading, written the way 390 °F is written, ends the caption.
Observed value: 42 °F
